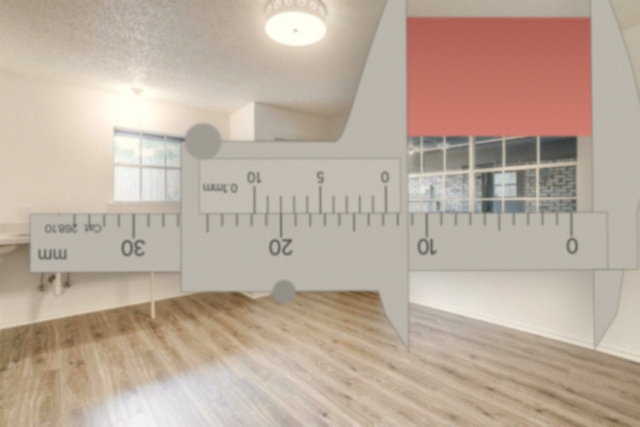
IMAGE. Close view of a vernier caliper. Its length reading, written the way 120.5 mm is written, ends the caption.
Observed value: 12.8 mm
